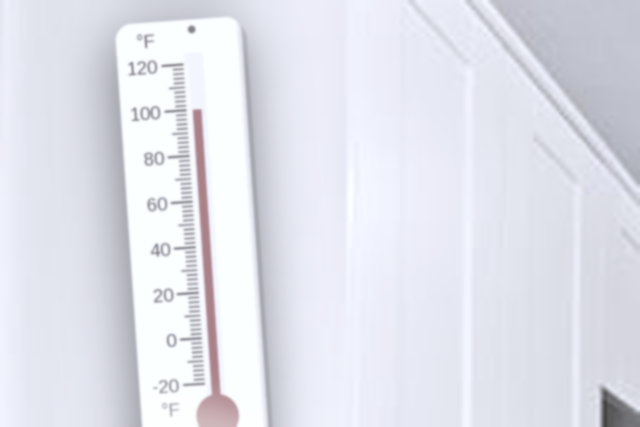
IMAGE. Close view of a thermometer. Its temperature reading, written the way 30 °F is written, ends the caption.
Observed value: 100 °F
